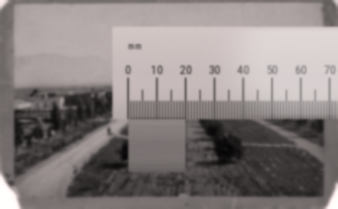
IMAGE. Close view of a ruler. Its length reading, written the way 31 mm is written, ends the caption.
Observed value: 20 mm
